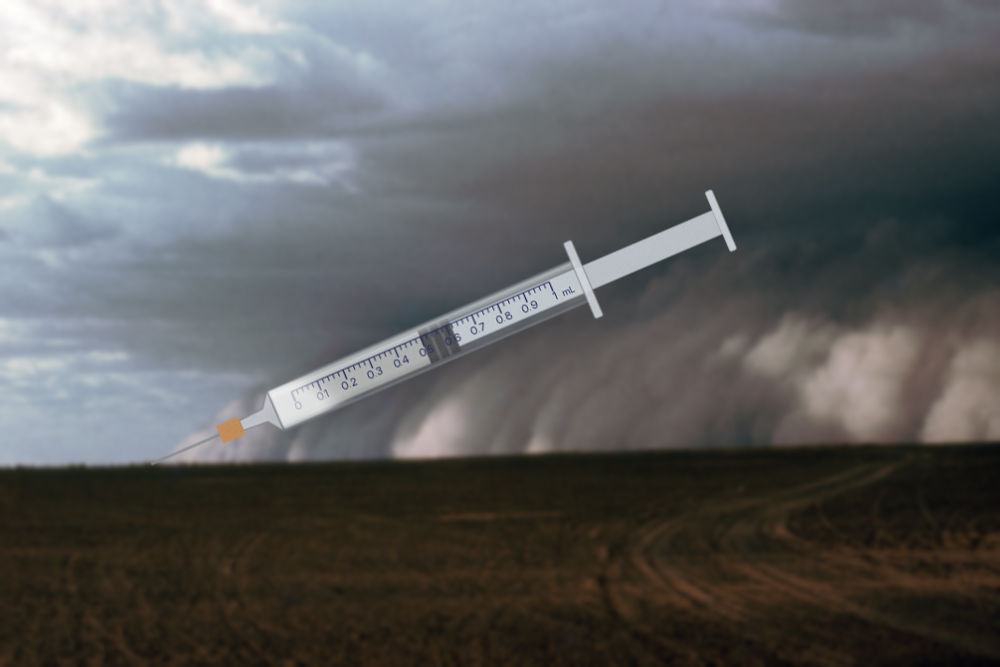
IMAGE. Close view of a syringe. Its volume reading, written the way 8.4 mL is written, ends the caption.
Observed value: 0.5 mL
